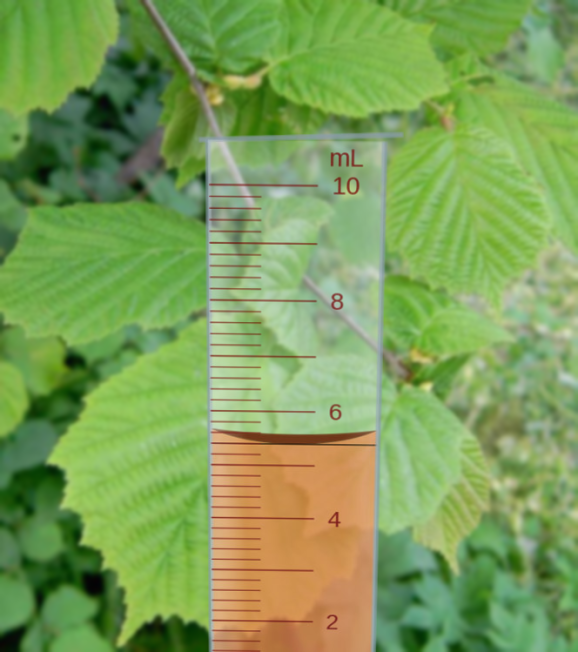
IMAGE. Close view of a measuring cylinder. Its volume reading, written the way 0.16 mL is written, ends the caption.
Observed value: 5.4 mL
